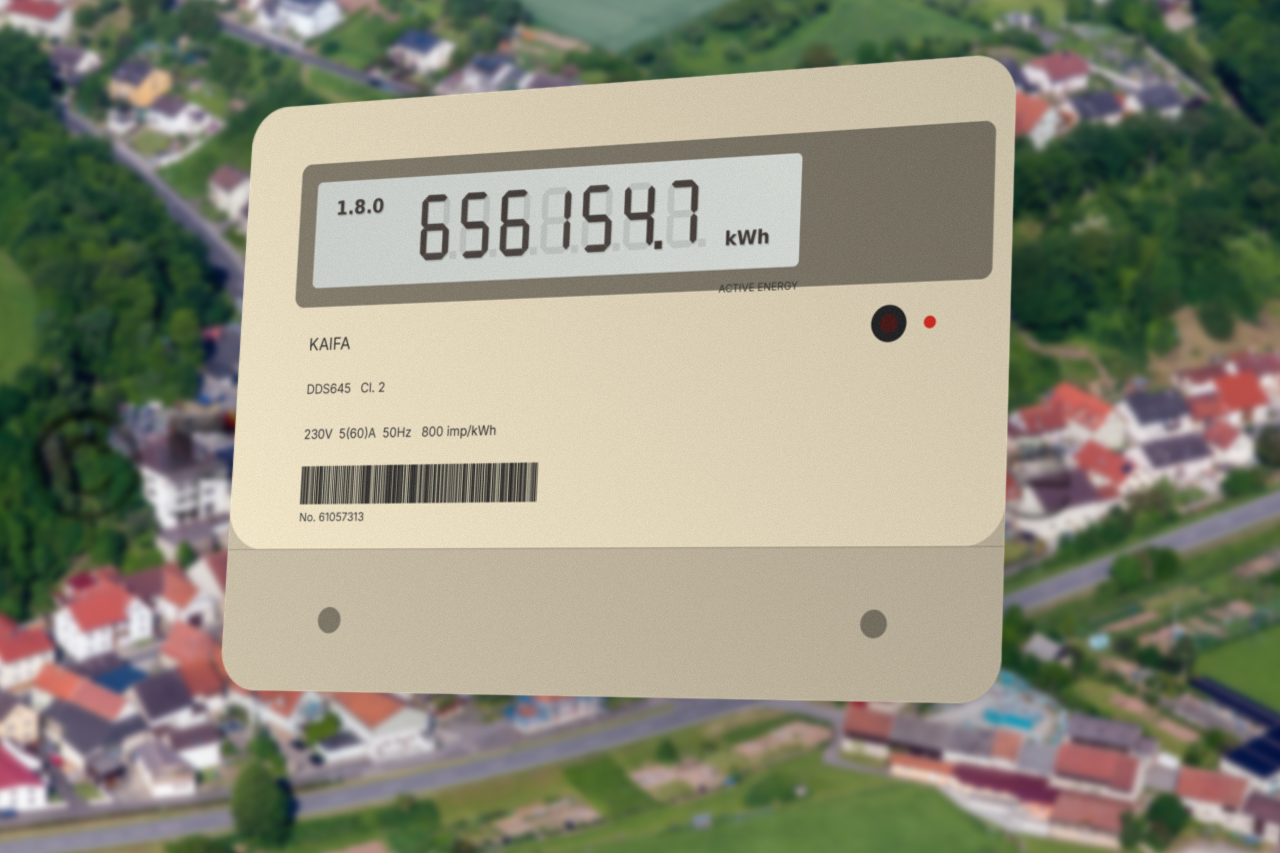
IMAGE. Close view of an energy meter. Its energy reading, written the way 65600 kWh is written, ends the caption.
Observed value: 656154.7 kWh
